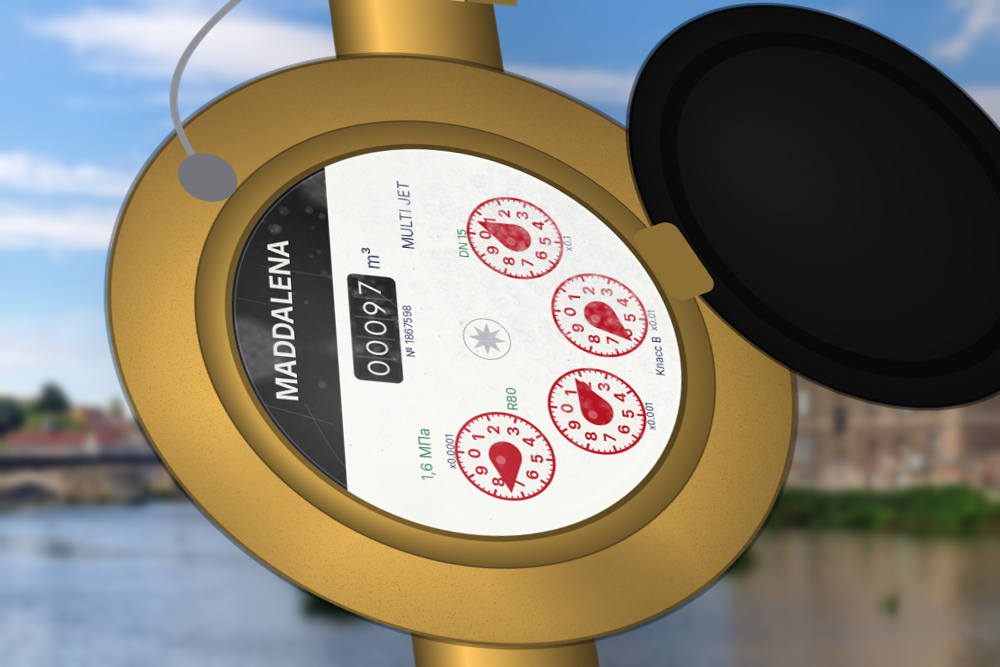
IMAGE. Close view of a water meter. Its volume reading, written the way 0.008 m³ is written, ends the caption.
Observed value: 97.0617 m³
